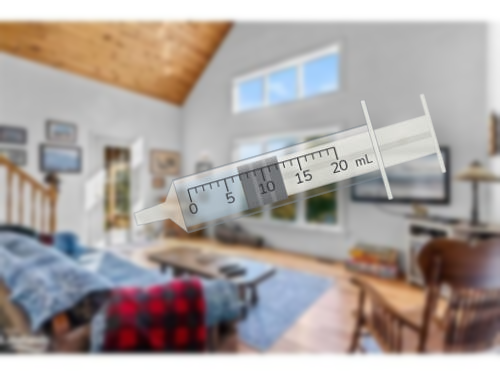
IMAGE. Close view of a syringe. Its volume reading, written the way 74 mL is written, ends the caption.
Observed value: 7 mL
